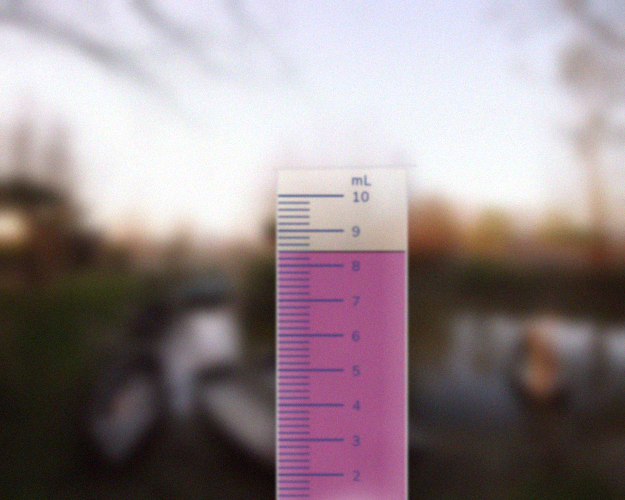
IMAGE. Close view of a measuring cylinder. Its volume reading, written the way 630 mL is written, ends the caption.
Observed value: 8.4 mL
